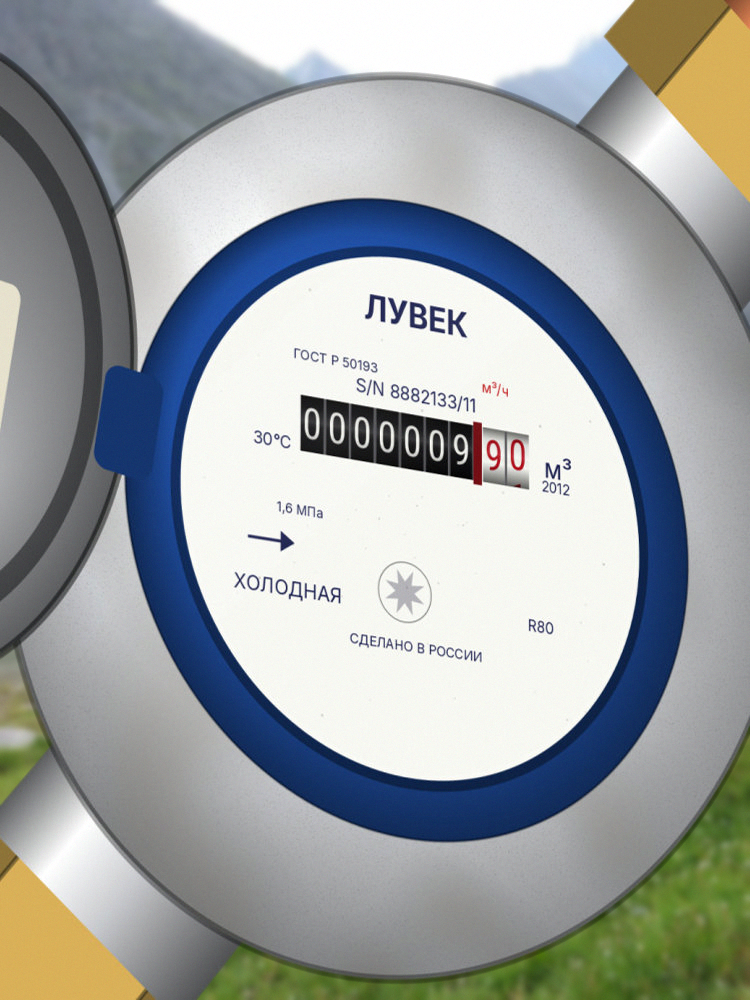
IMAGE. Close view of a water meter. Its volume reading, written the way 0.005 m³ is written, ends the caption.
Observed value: 9.90 m³
